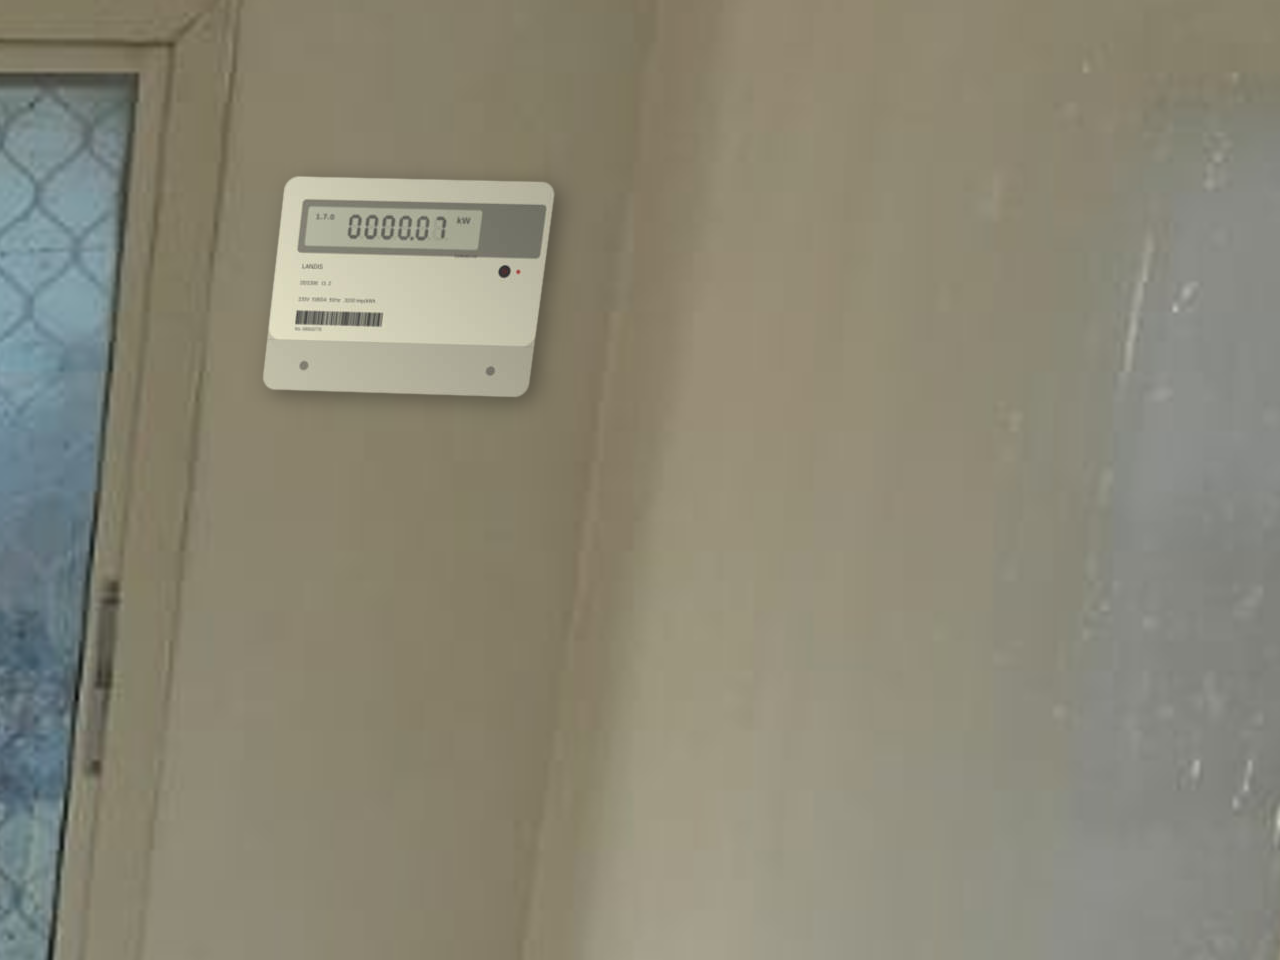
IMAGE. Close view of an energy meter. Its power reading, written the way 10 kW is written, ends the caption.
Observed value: 0.07 kW
